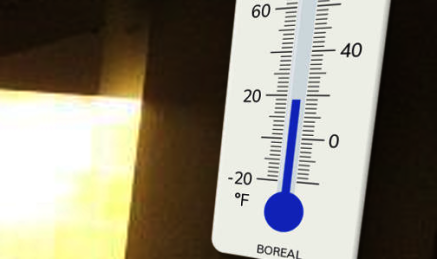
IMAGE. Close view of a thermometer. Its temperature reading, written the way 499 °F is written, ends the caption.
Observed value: 18 °F
